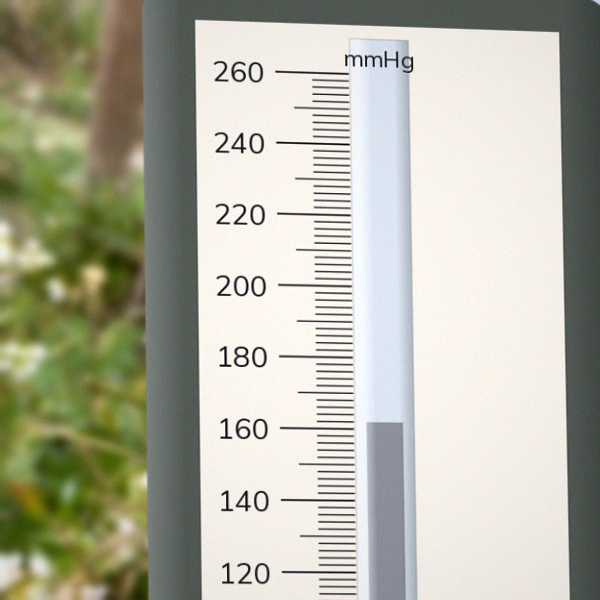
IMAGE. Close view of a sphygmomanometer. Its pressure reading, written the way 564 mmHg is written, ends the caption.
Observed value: 162 mmHg
